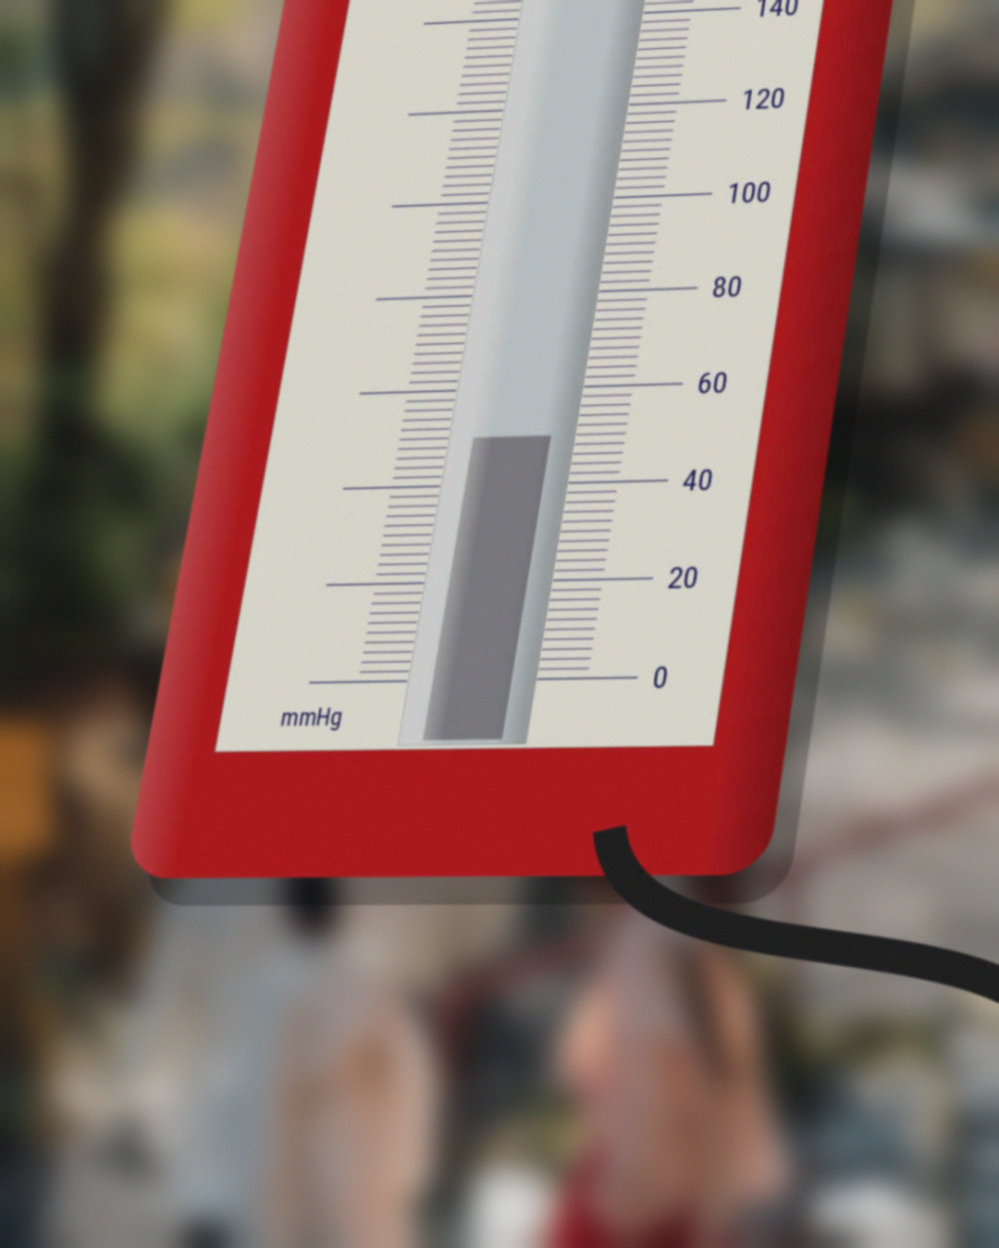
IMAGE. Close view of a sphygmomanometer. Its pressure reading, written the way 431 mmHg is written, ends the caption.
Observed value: 50 mmHg
